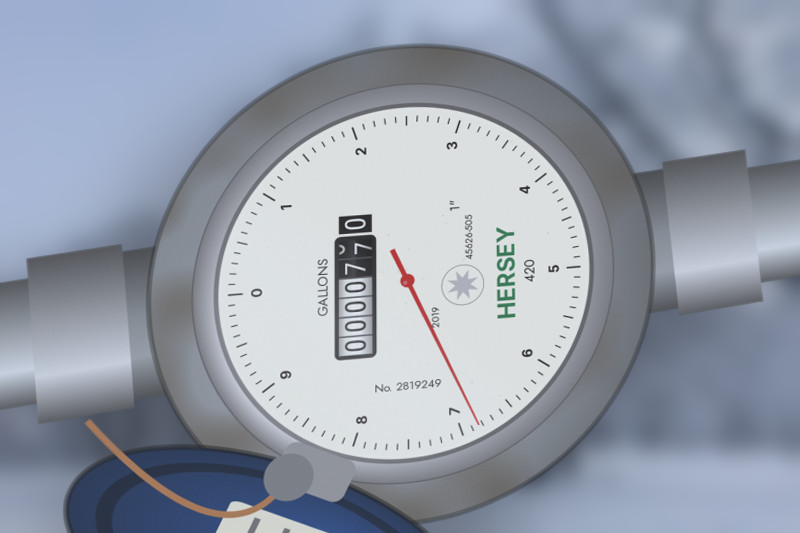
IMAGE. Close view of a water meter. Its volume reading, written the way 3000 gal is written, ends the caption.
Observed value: 766.8 gal
